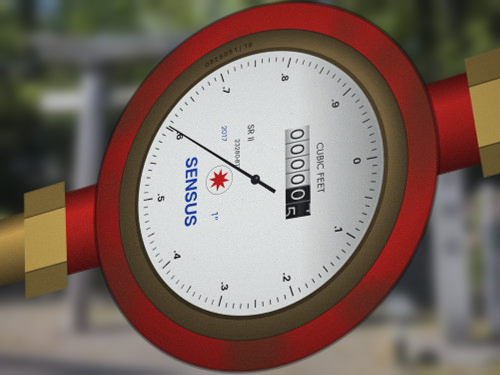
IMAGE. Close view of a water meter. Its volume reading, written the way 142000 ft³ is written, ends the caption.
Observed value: 4.60 ft³
